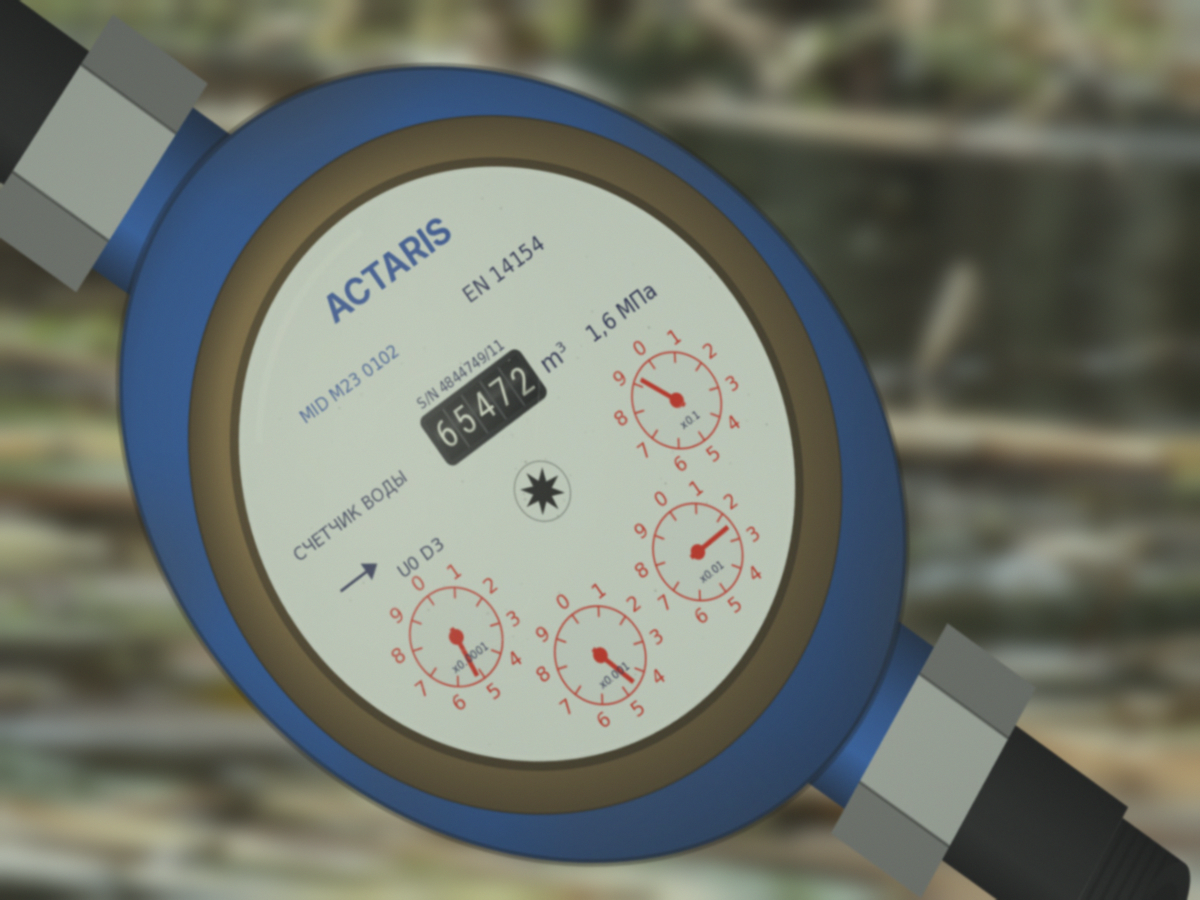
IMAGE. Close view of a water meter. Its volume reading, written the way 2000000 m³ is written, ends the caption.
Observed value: 65471.9245 m³
